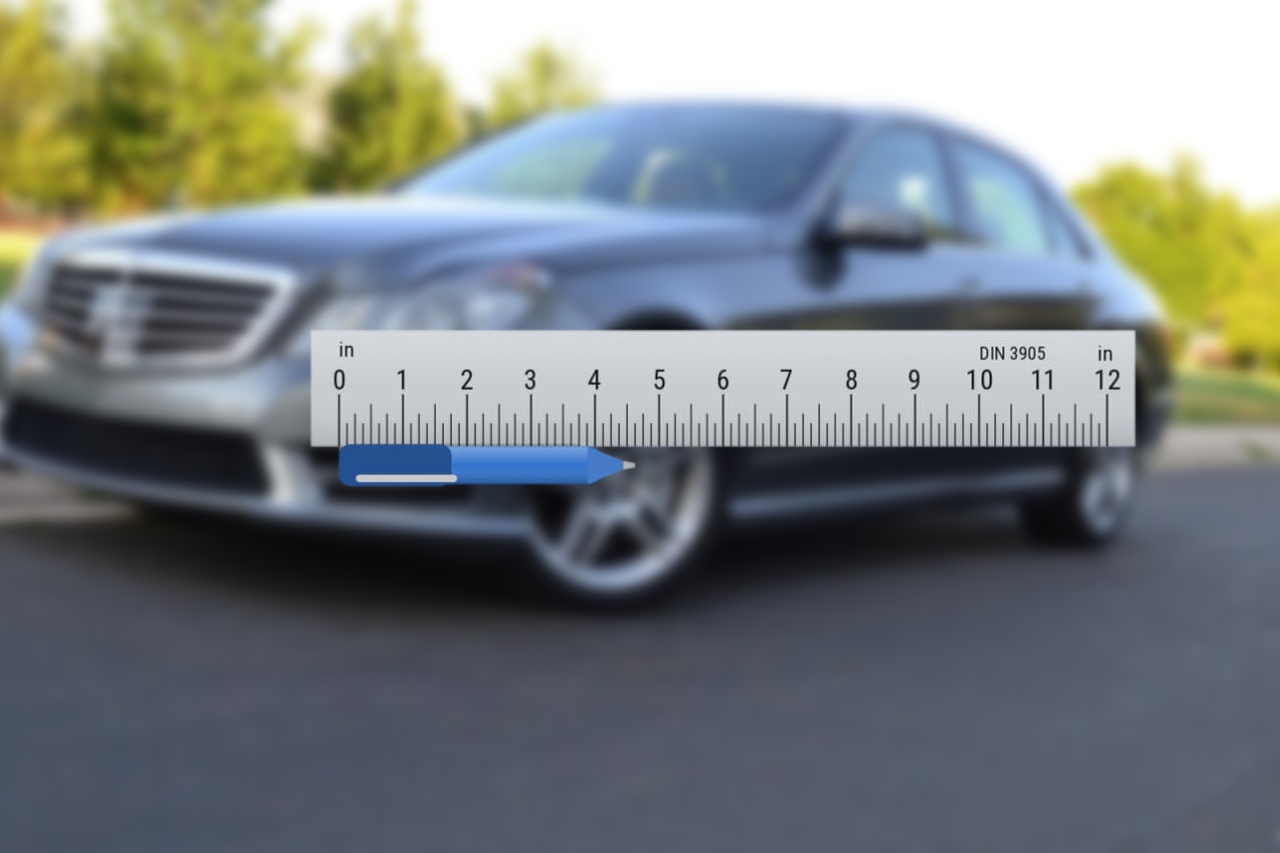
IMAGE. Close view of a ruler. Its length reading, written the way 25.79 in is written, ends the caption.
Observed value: 4.625 in
